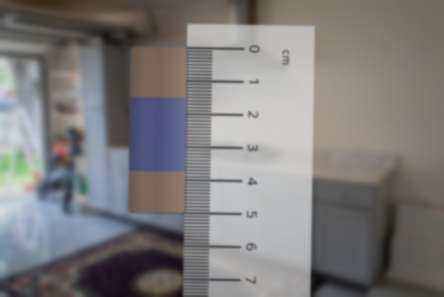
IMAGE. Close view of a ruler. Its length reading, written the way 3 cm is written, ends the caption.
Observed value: 5 cm
